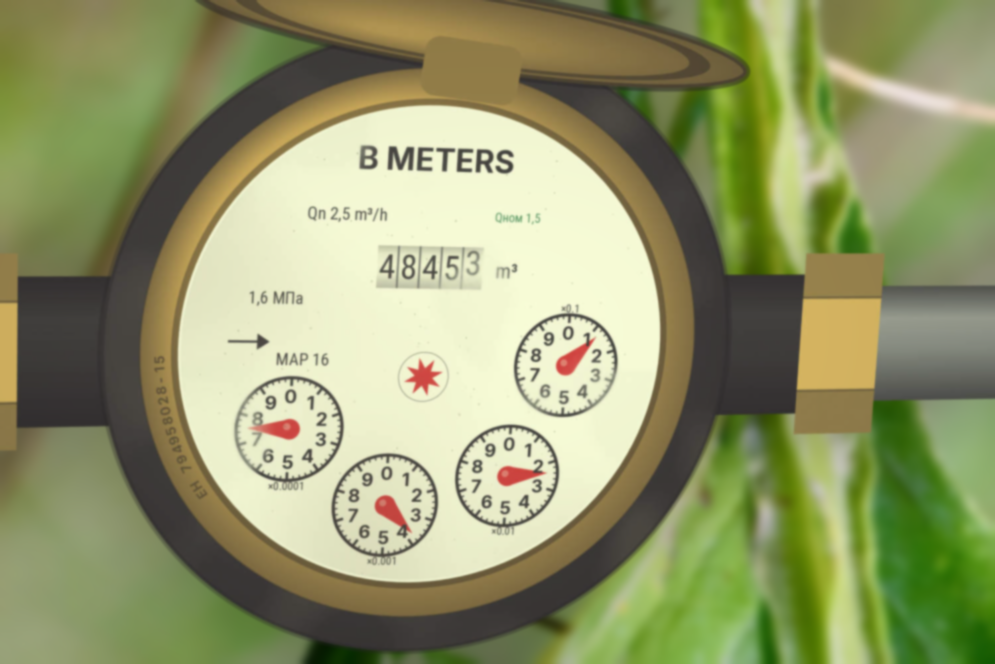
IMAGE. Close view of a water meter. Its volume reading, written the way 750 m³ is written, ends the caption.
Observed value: 48453.1237 m³
